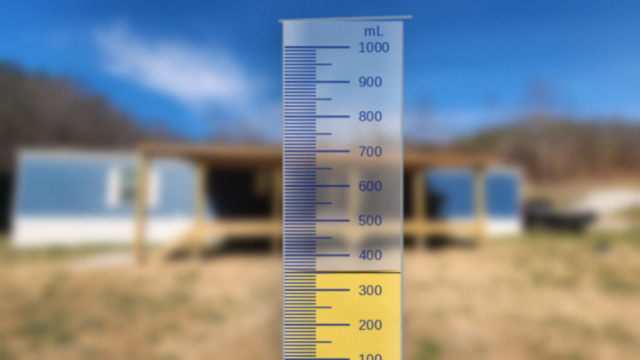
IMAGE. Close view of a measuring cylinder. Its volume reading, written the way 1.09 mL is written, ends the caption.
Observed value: 350 mL
